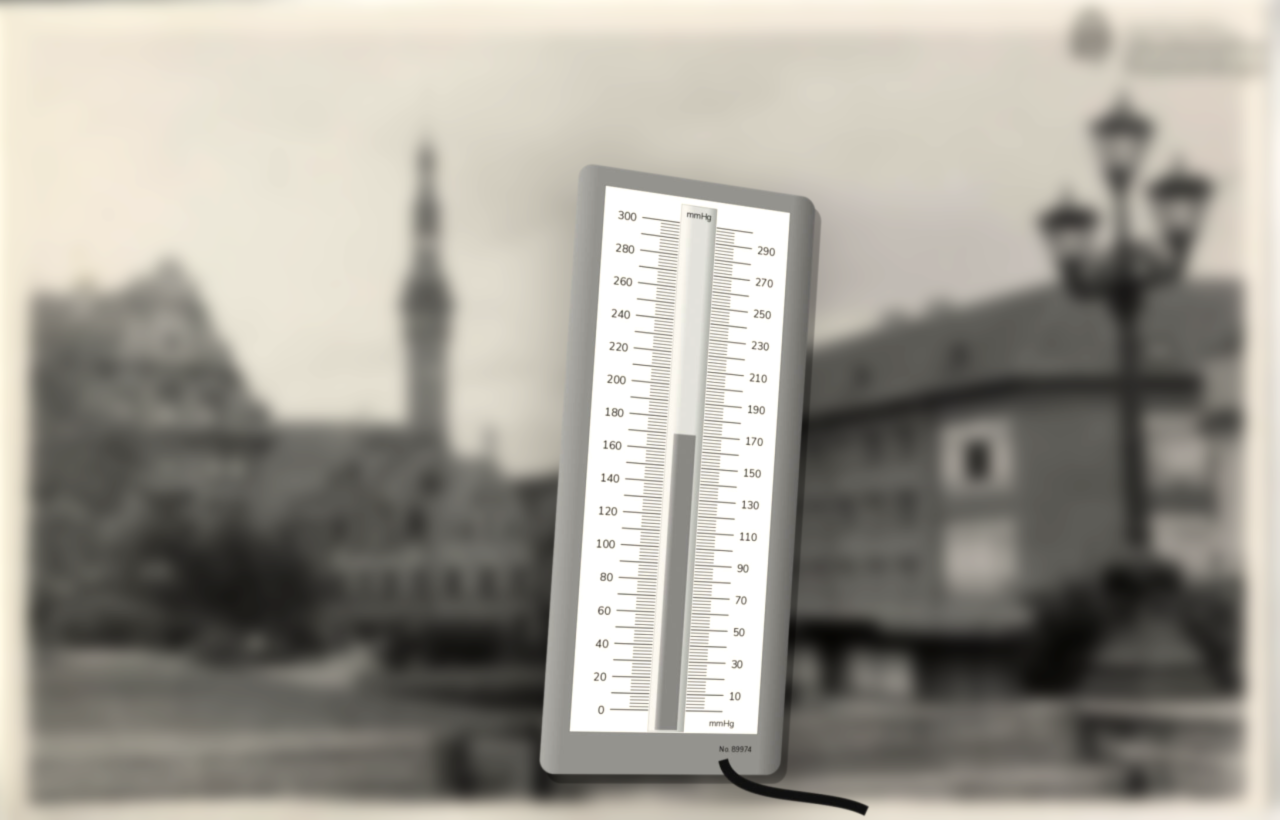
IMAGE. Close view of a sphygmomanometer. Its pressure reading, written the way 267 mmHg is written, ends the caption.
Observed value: 170 mmHg
